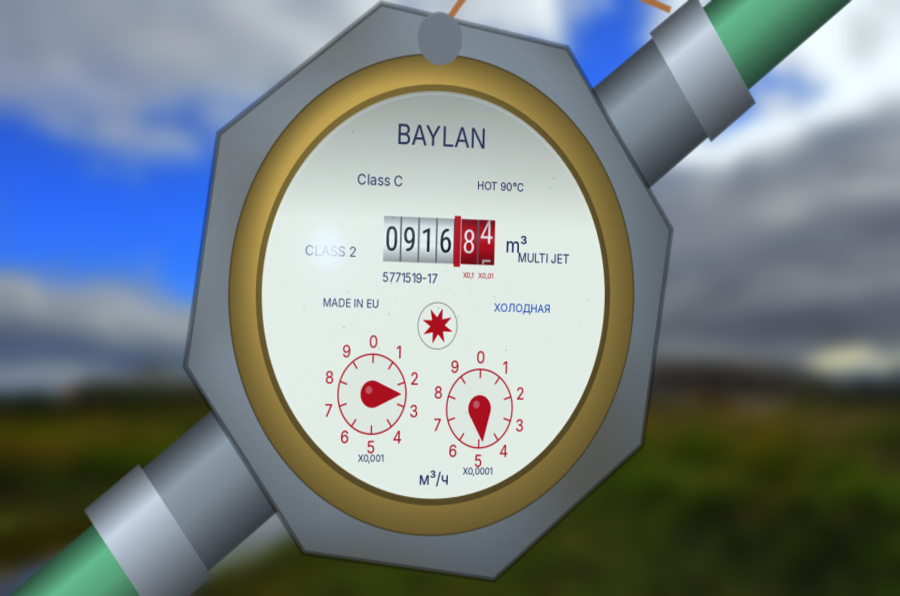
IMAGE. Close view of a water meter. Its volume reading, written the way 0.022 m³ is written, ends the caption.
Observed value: 916.8424 m³
